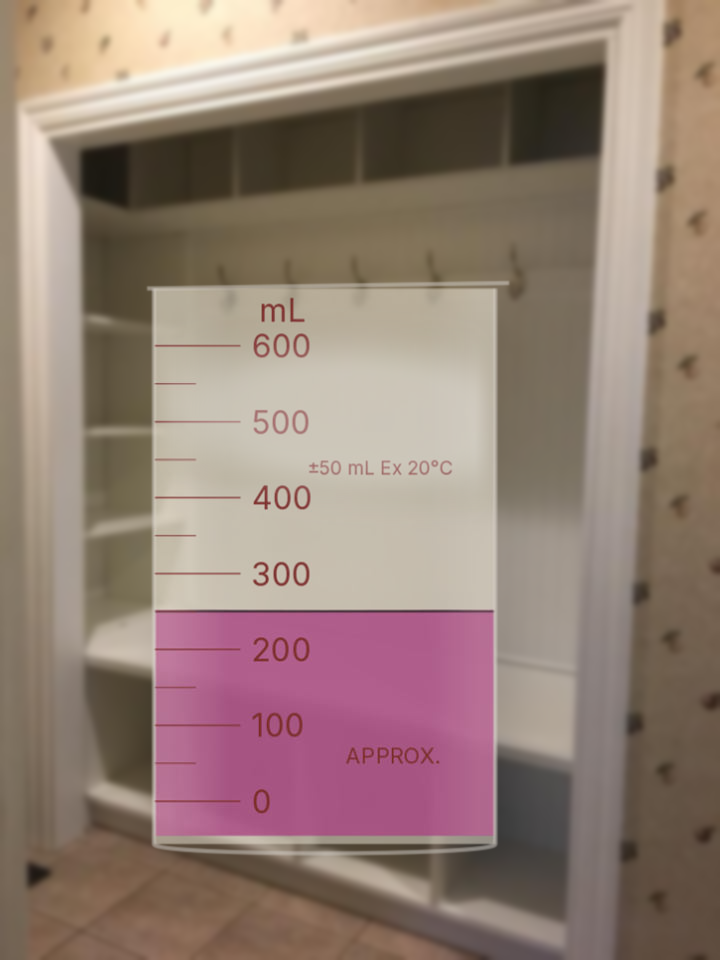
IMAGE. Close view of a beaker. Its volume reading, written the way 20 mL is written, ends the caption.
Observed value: 250 mL
